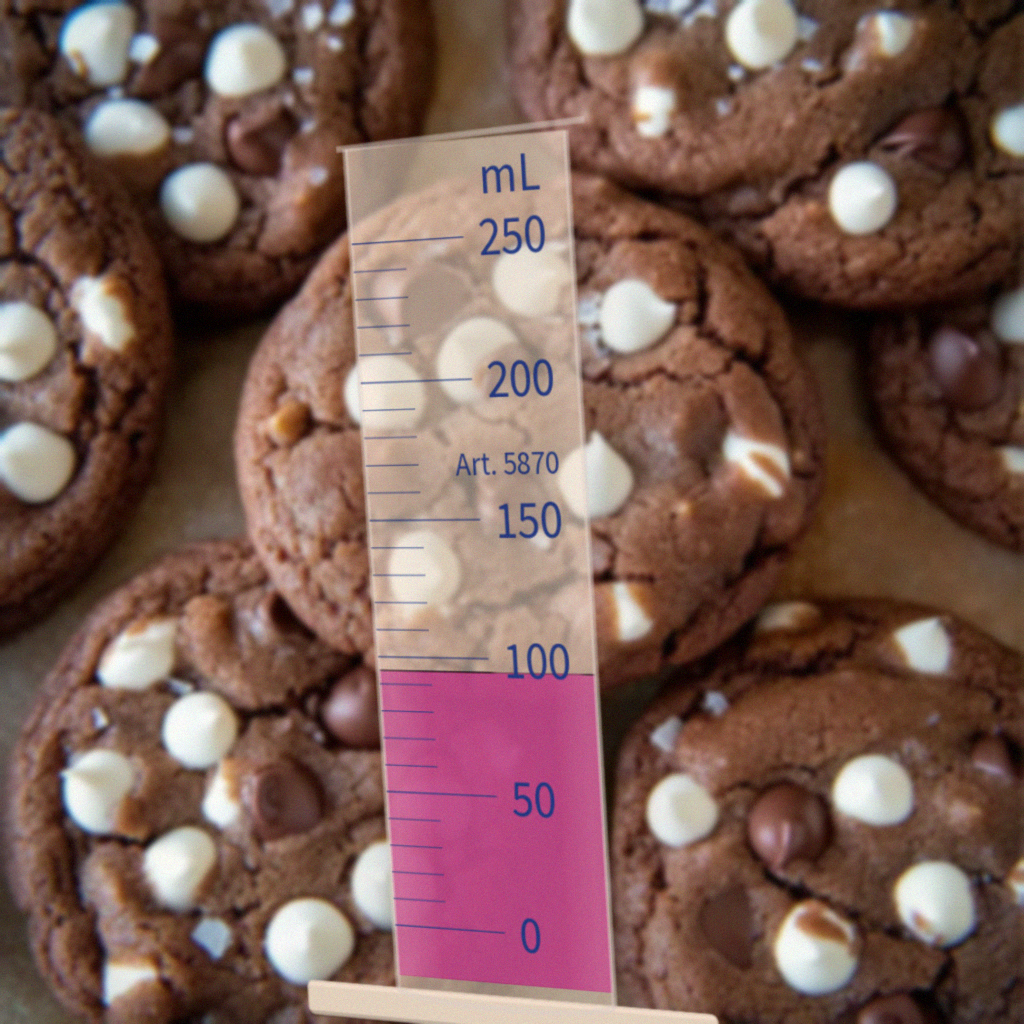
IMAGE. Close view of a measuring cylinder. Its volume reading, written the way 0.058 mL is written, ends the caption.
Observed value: 95 mL
